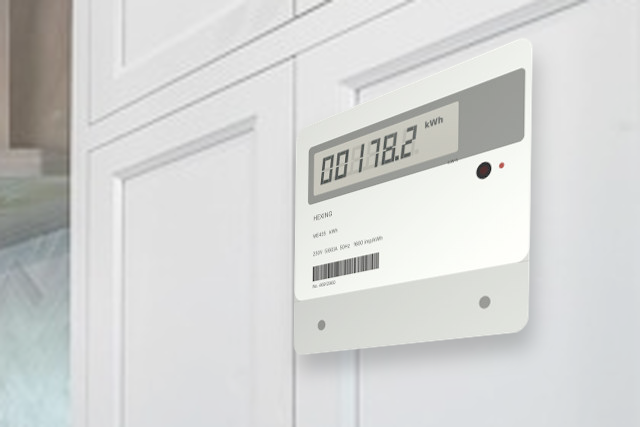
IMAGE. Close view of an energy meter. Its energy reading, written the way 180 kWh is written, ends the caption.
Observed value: 178.2 kWh
